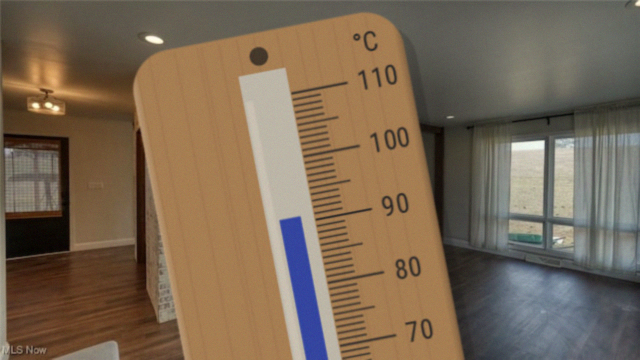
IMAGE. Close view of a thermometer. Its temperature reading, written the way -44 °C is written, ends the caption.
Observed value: 91 °C
